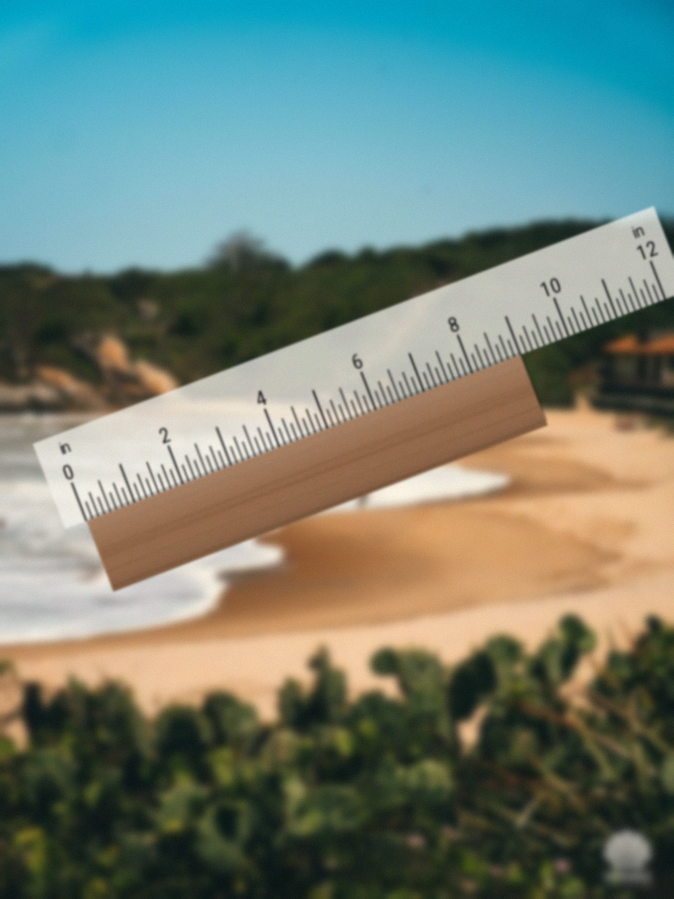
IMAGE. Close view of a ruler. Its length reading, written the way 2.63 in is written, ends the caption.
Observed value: 9 in
